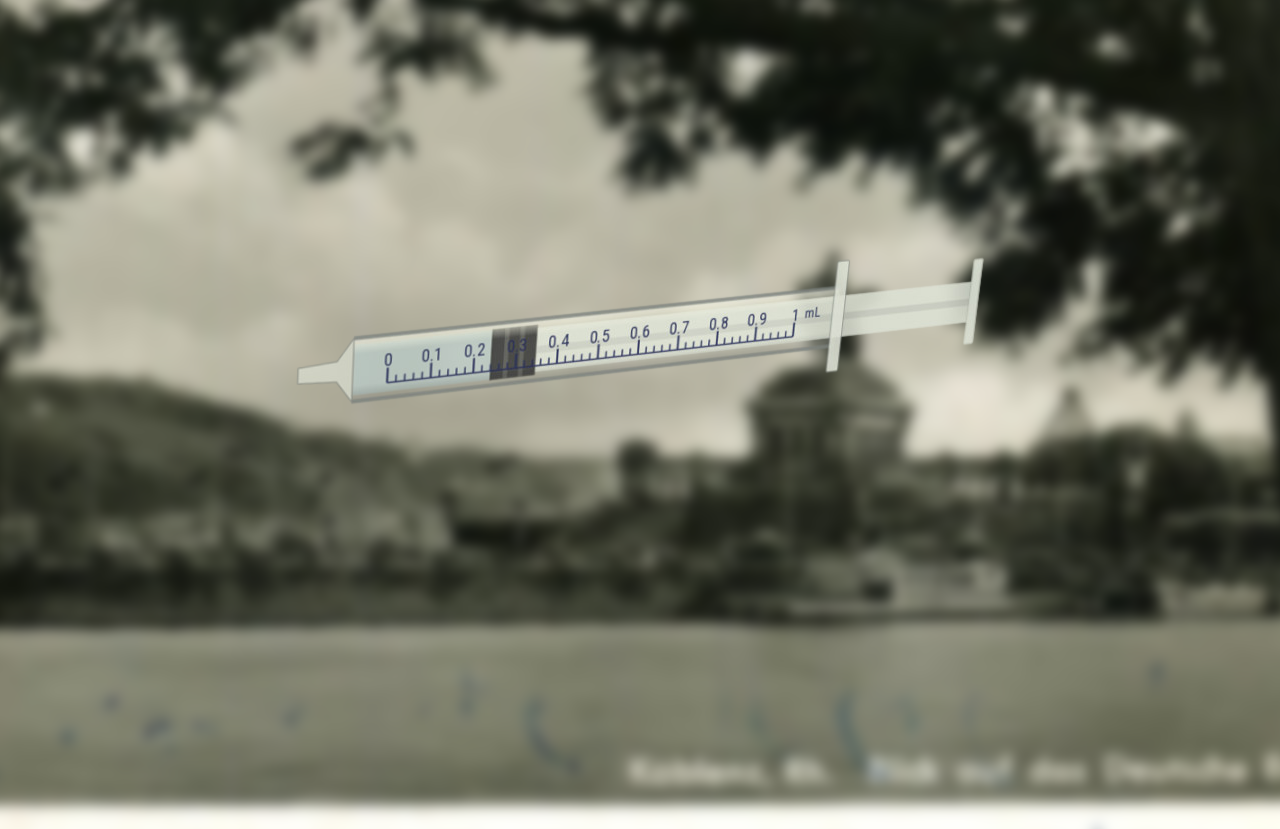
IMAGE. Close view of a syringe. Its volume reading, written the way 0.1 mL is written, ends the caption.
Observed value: 0.24 mL
